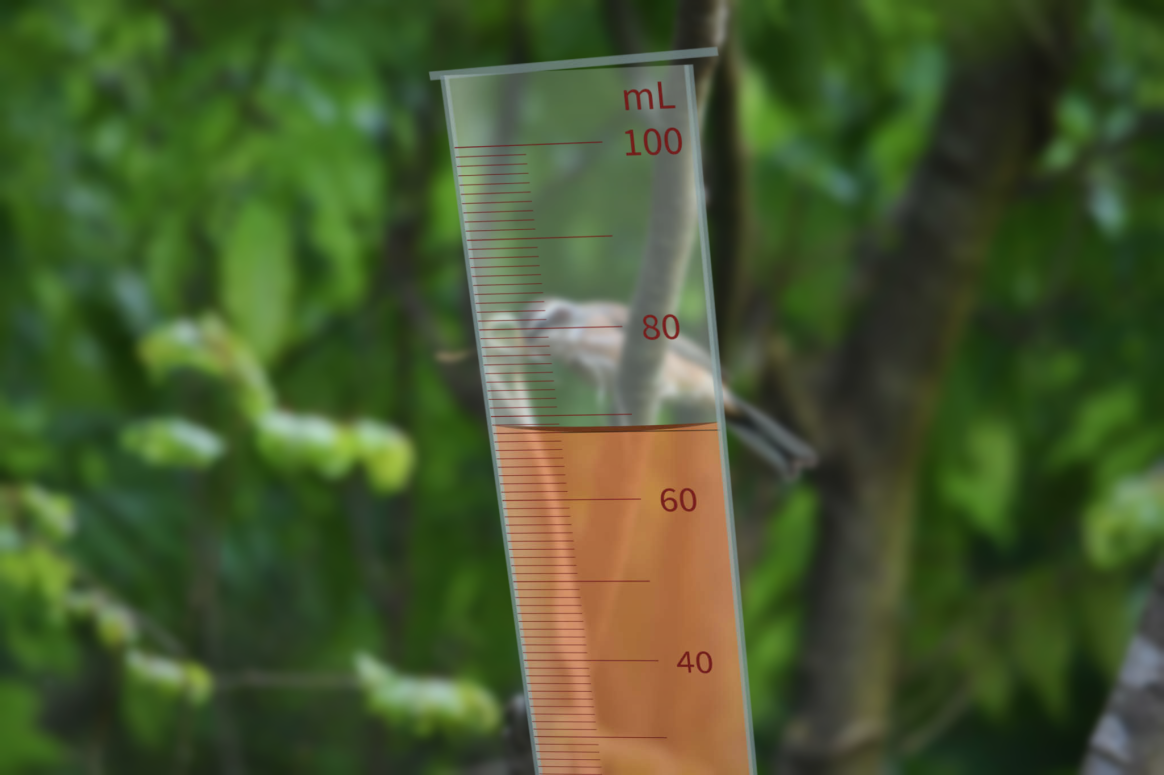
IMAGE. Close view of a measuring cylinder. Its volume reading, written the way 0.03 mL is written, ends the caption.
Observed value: 68 mL
